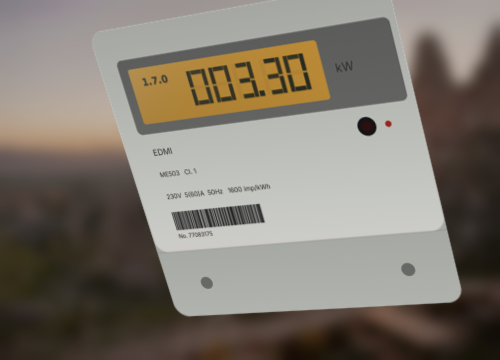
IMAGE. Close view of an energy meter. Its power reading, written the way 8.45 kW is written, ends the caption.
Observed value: 3.30 kW
